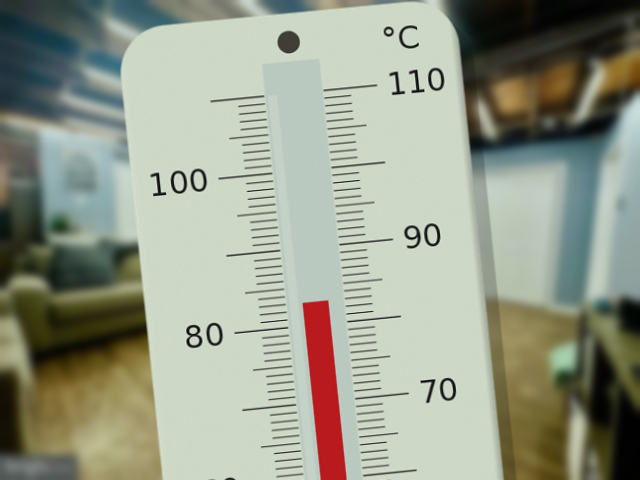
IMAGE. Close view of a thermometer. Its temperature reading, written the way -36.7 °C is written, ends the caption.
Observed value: 83 °C
